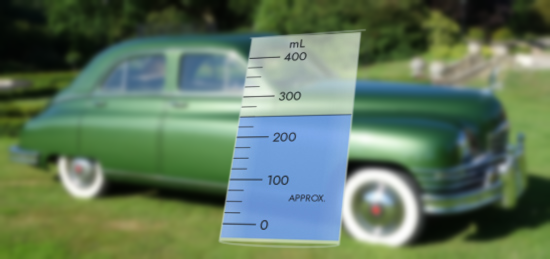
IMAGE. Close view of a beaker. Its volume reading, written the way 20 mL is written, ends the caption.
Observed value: 250 mL
